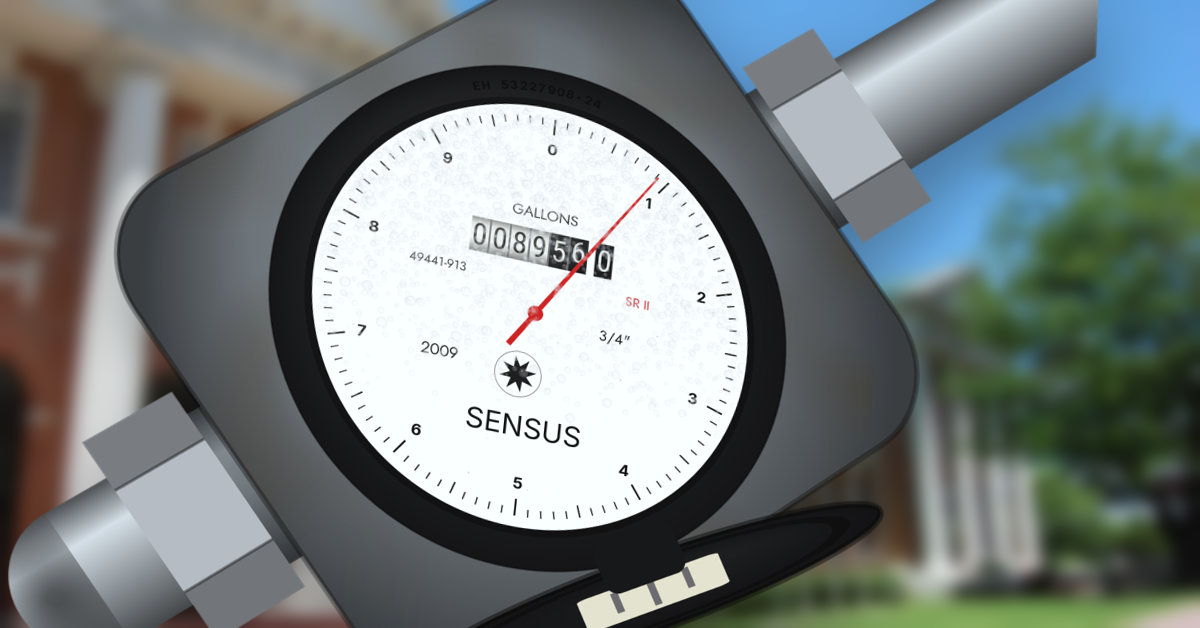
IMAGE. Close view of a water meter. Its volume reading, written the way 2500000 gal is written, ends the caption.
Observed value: 89560.9 gal
